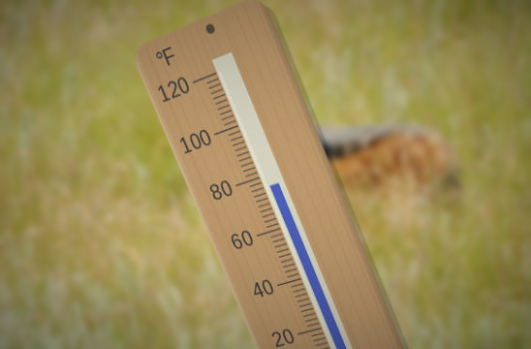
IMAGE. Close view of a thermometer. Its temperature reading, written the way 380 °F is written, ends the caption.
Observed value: 76 °F
